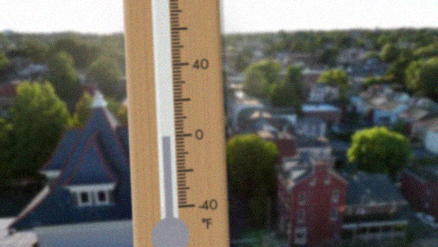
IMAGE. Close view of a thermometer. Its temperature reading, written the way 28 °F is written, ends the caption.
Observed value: 0 °F
